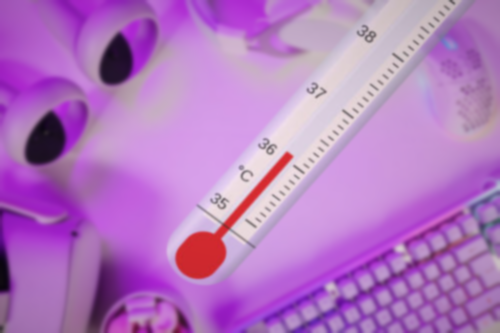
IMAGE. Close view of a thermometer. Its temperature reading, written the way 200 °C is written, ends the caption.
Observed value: 36.1 °C
